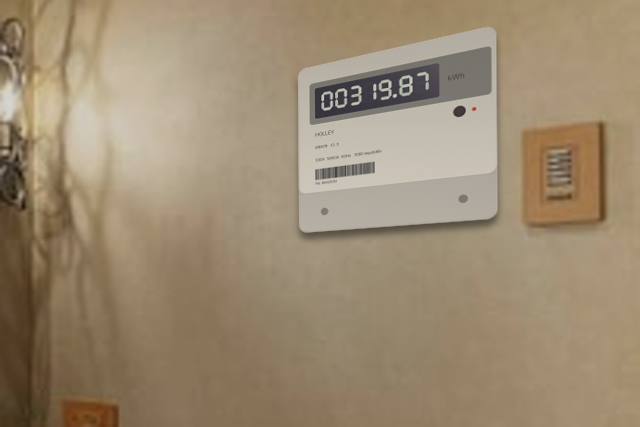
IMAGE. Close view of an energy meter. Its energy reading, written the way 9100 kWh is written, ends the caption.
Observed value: 319.87 kWh
